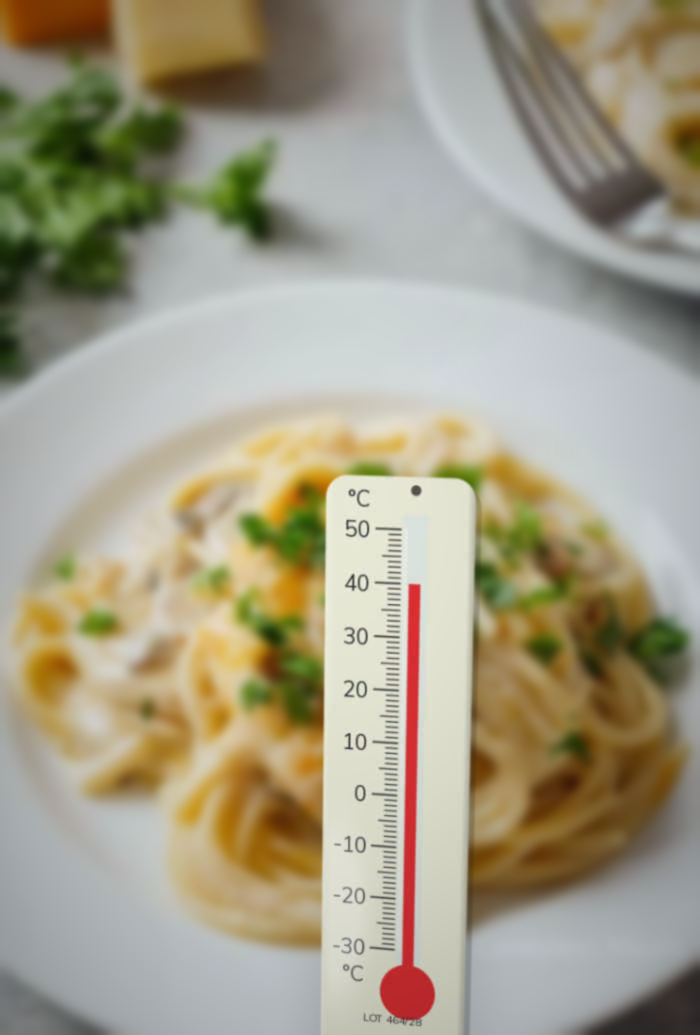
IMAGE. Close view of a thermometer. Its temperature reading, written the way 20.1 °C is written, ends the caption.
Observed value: 40 °C
